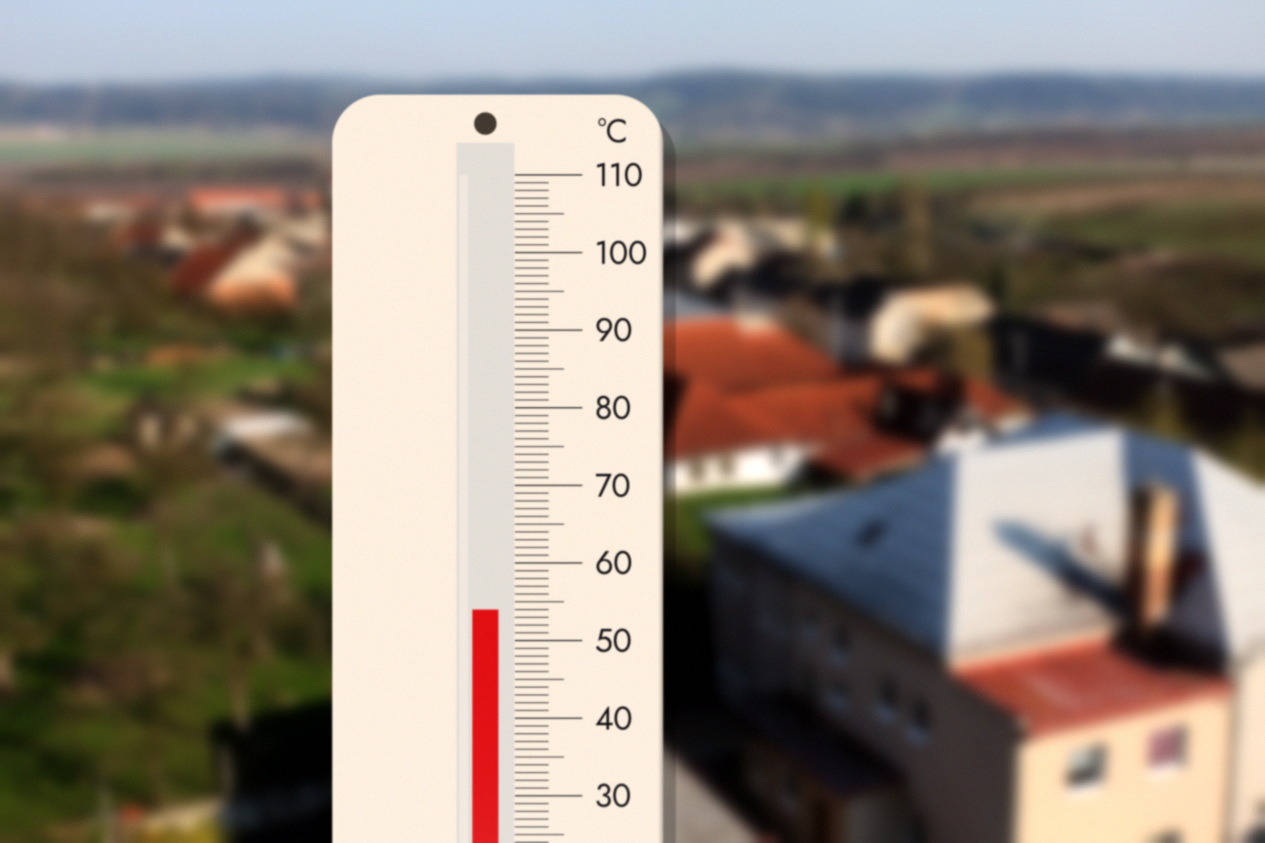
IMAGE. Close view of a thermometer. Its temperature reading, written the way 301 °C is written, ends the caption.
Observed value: 54 °C
